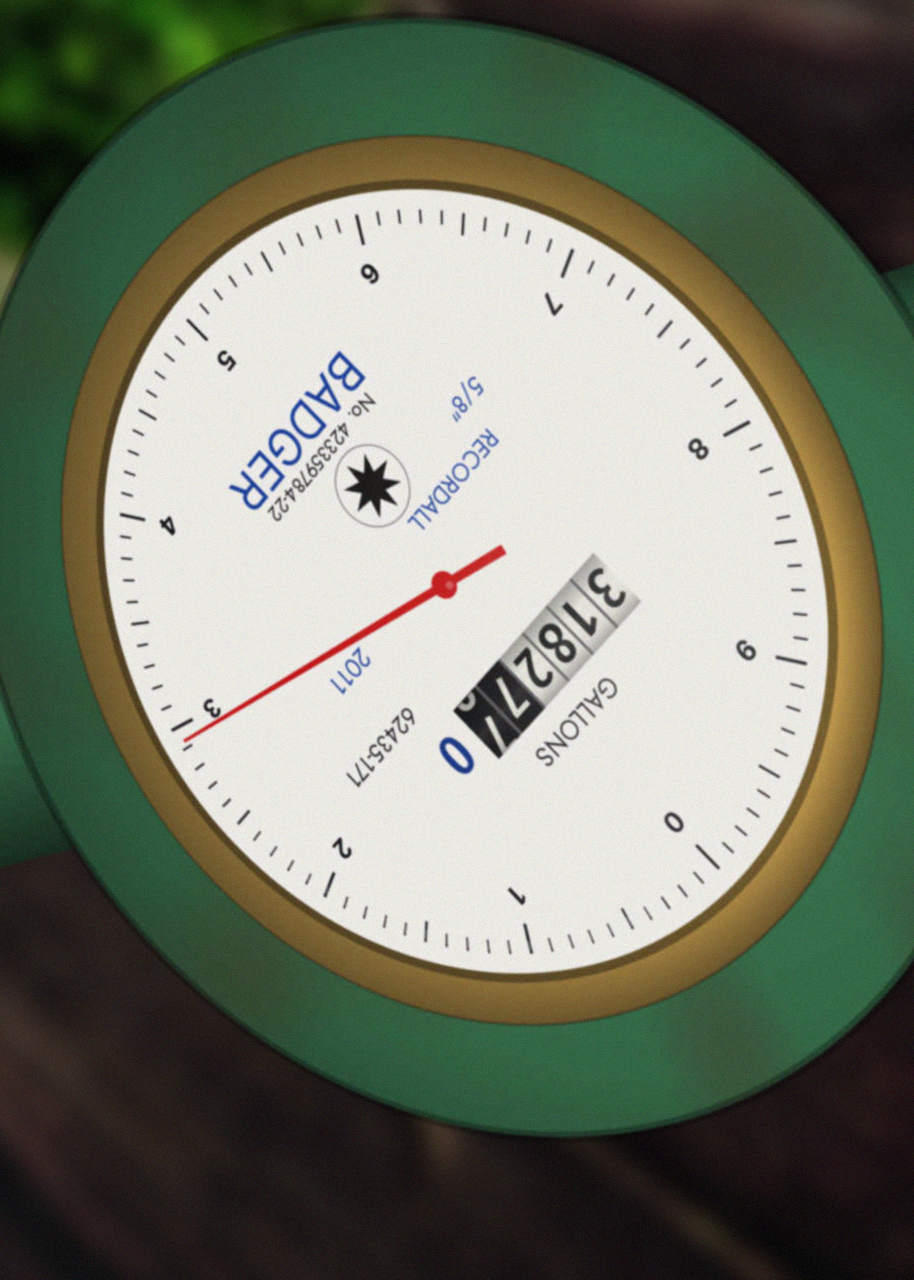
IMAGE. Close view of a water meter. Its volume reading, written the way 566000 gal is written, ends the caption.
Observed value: 3182772.9 gal
